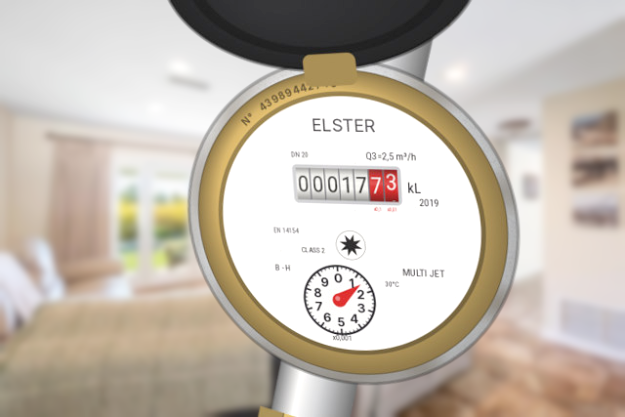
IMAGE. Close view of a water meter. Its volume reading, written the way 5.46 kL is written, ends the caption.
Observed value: 17.731 kL
